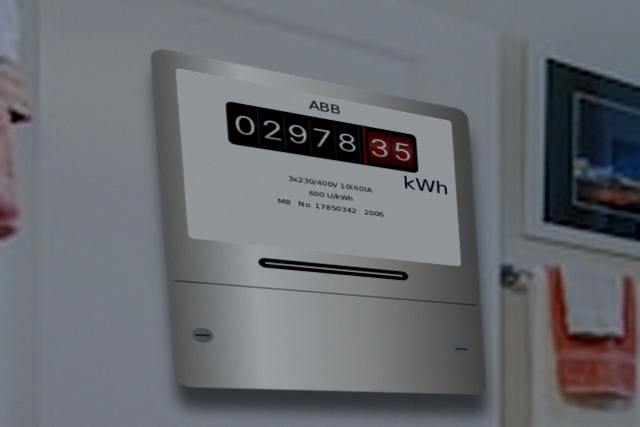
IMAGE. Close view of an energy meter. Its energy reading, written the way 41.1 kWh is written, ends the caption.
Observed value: 2978.35 kWh
